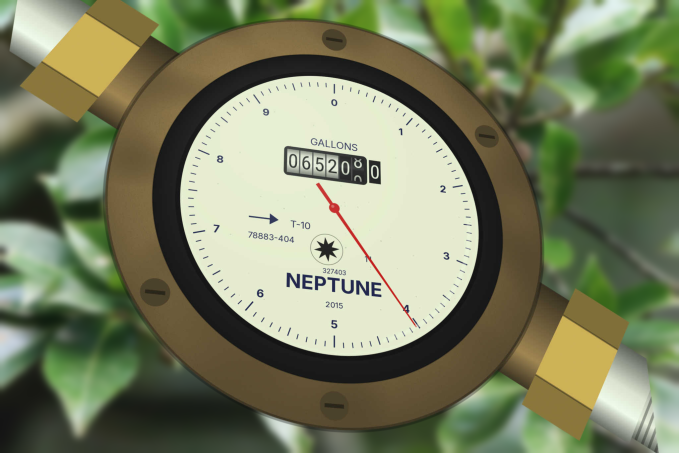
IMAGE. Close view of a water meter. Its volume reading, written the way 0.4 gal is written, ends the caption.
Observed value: 652084.0 gal
